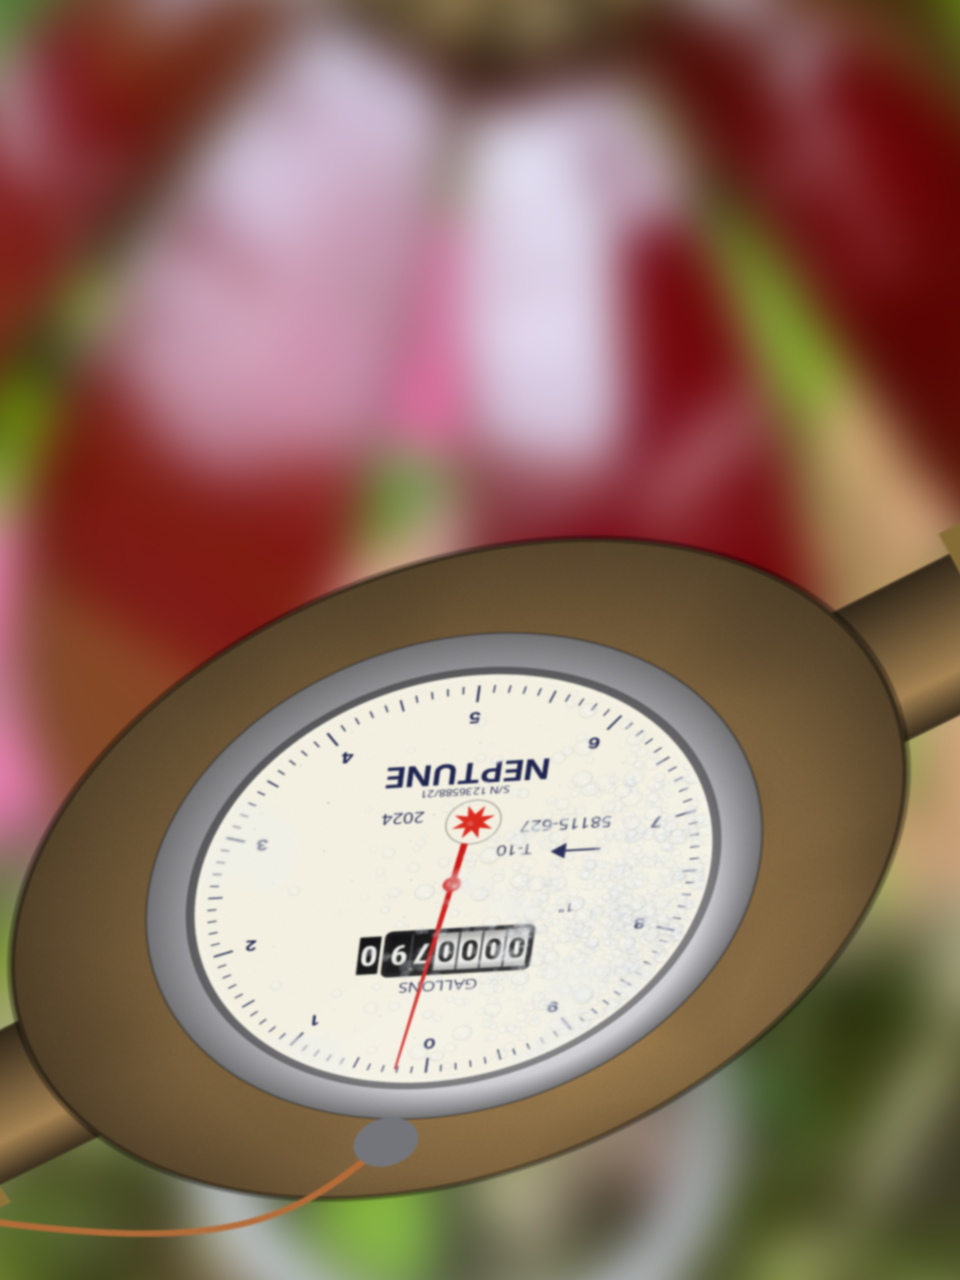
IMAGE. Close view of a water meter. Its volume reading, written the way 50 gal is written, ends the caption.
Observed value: 790.2 gal
